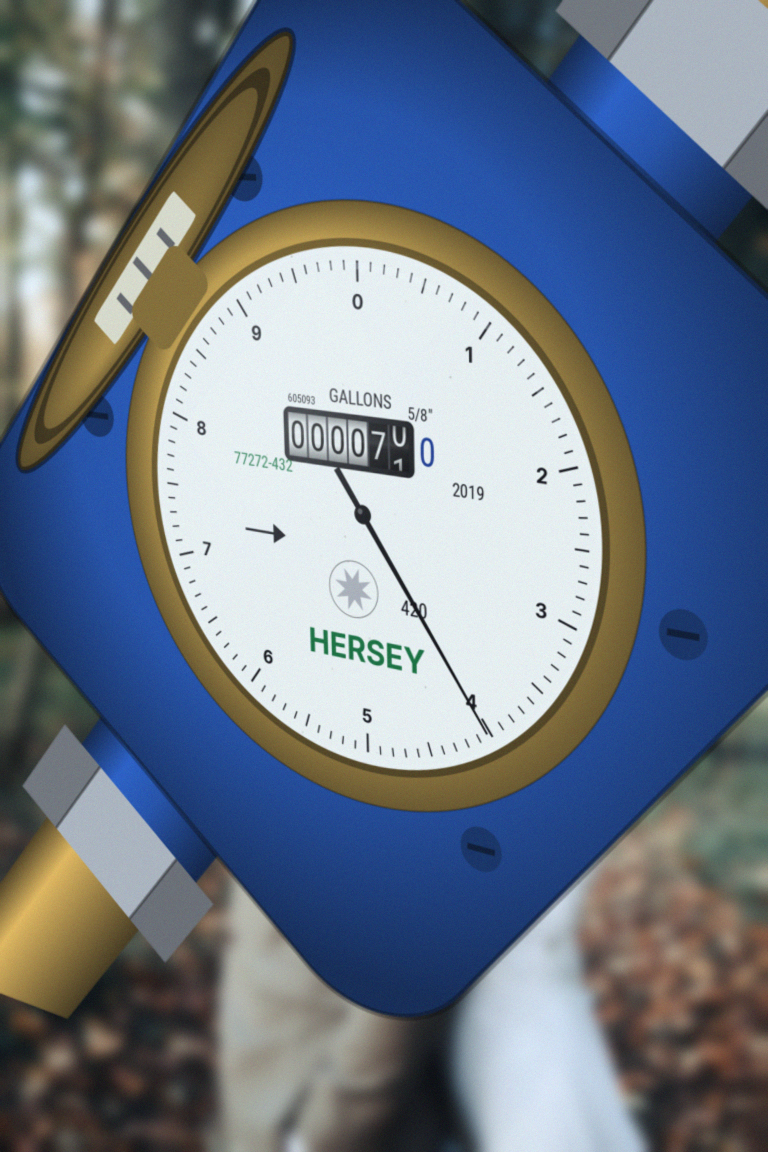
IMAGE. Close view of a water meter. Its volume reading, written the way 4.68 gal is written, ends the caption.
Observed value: 704.0 gal
